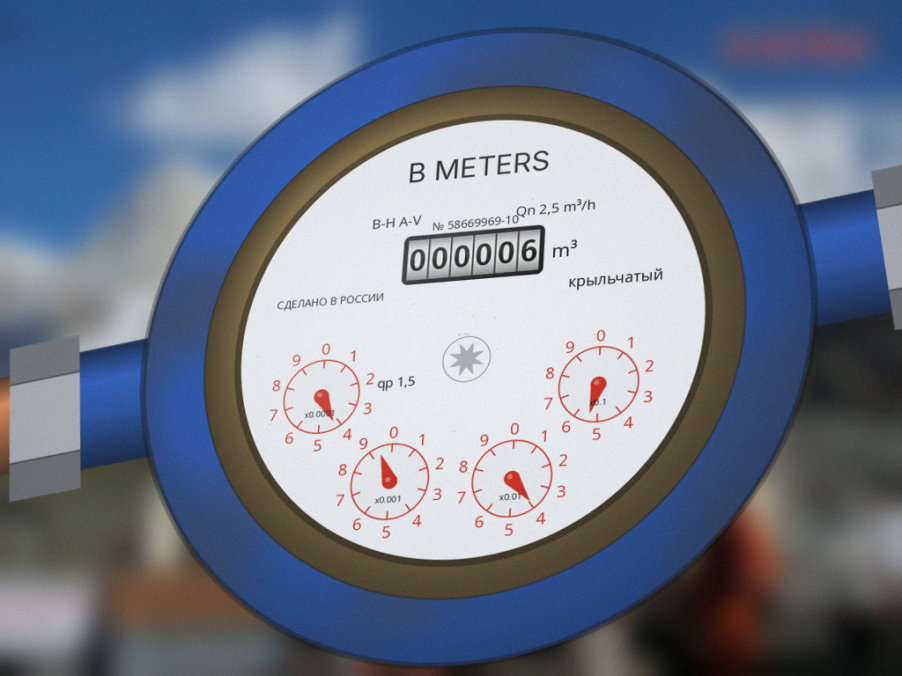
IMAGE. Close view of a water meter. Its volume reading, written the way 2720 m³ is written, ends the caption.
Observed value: 6.5394 m³
